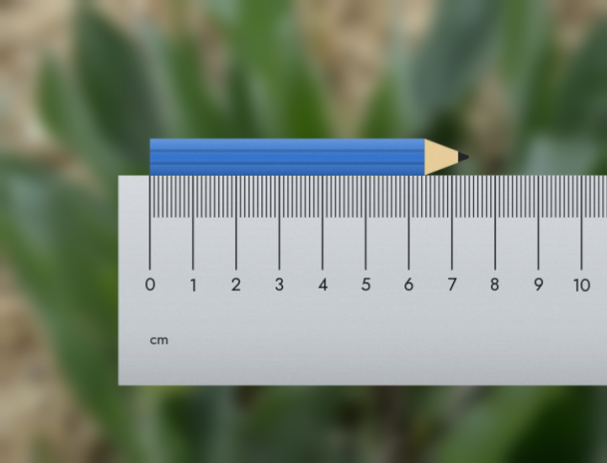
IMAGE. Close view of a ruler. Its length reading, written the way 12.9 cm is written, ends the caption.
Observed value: 7.4 cm
